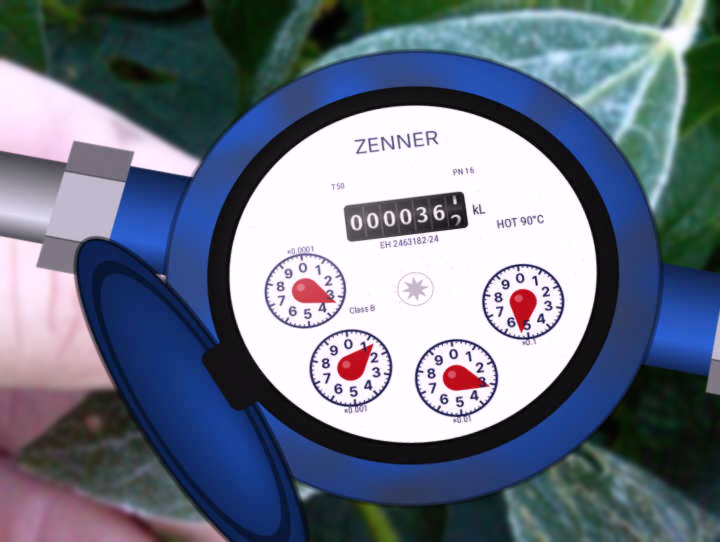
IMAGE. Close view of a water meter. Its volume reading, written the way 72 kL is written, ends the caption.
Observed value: 361.5313 kL
